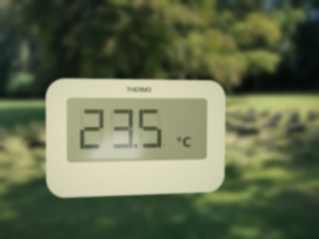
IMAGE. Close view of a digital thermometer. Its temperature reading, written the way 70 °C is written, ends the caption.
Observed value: 23.5 °C
